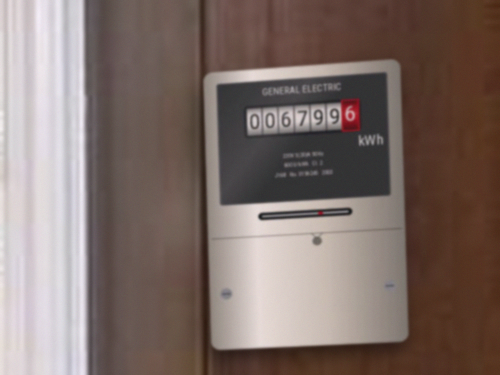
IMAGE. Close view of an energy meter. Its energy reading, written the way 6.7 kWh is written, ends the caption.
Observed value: 6799.6 kWh
